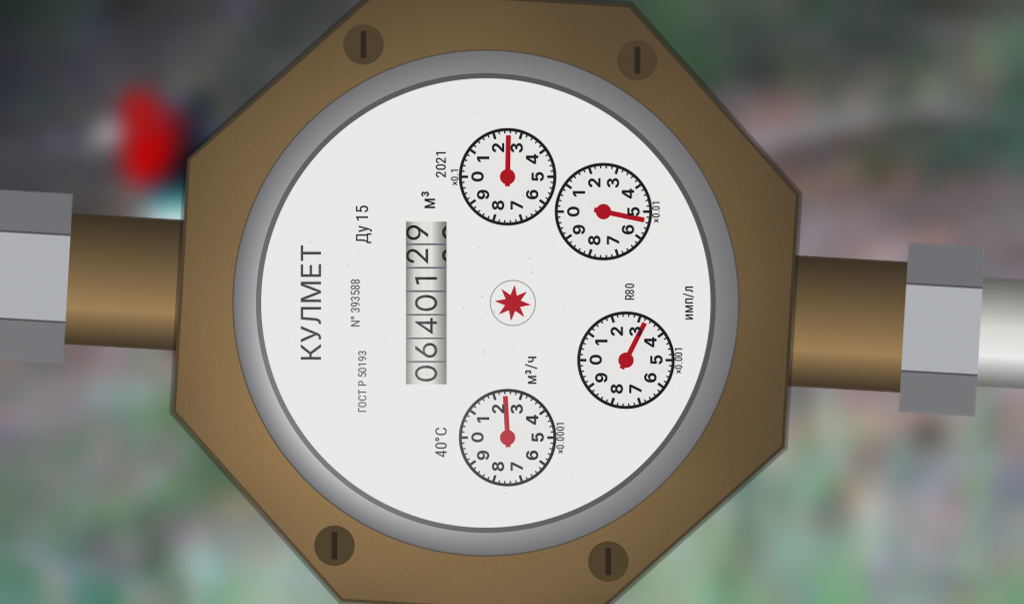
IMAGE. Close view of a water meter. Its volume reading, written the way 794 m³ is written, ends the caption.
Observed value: 640129.2532 m³
